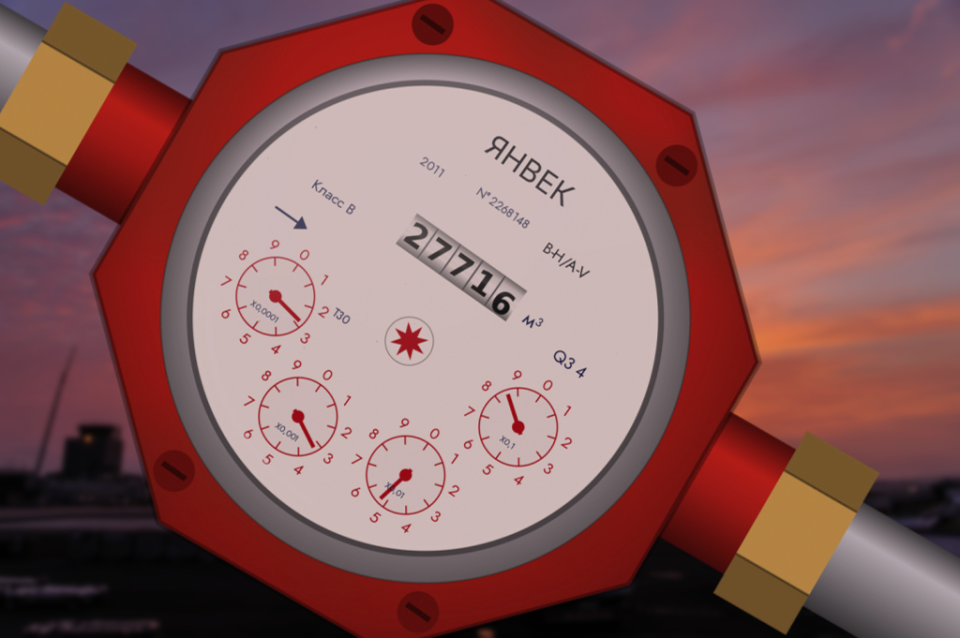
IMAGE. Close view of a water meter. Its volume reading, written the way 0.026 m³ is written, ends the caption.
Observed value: 27715.8532 m³
